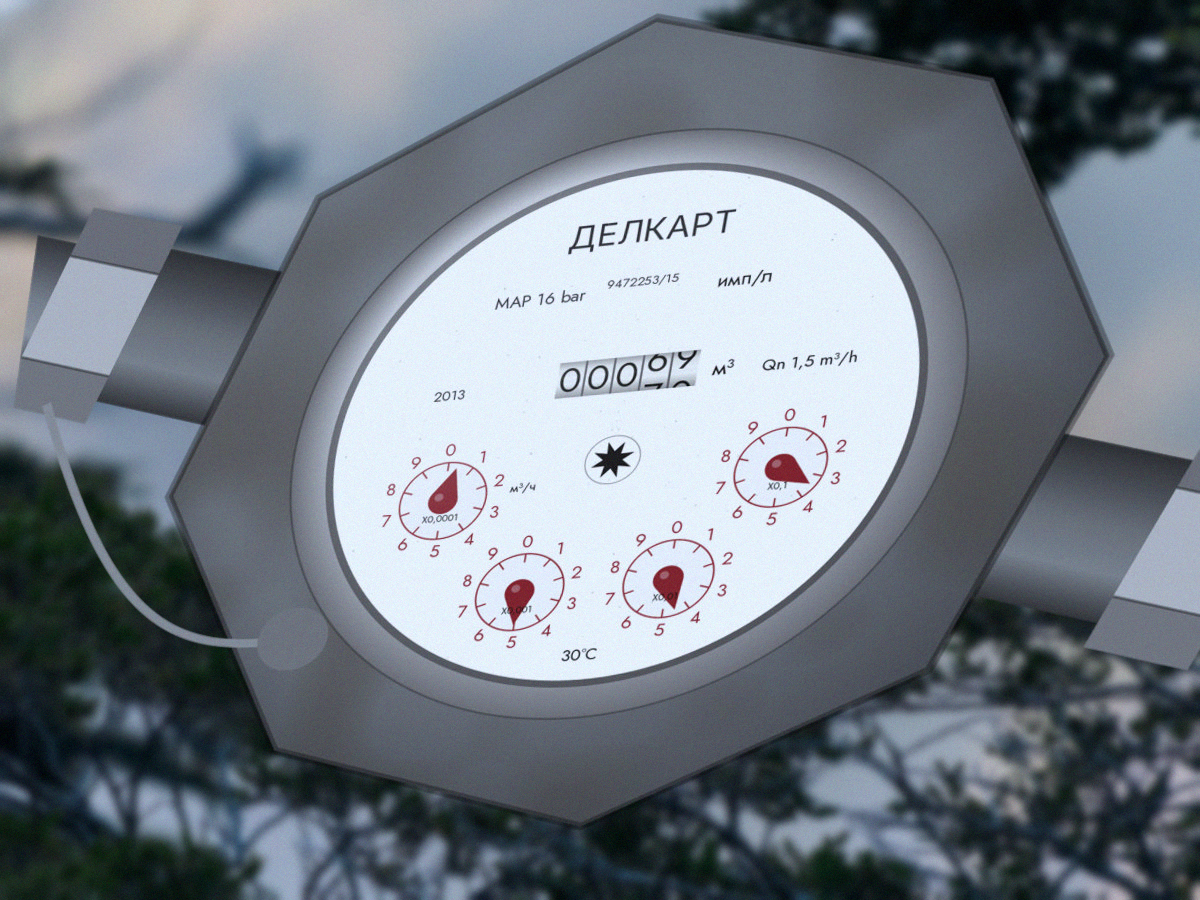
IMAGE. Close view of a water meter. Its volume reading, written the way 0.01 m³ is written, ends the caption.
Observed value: 69.3450 m³
